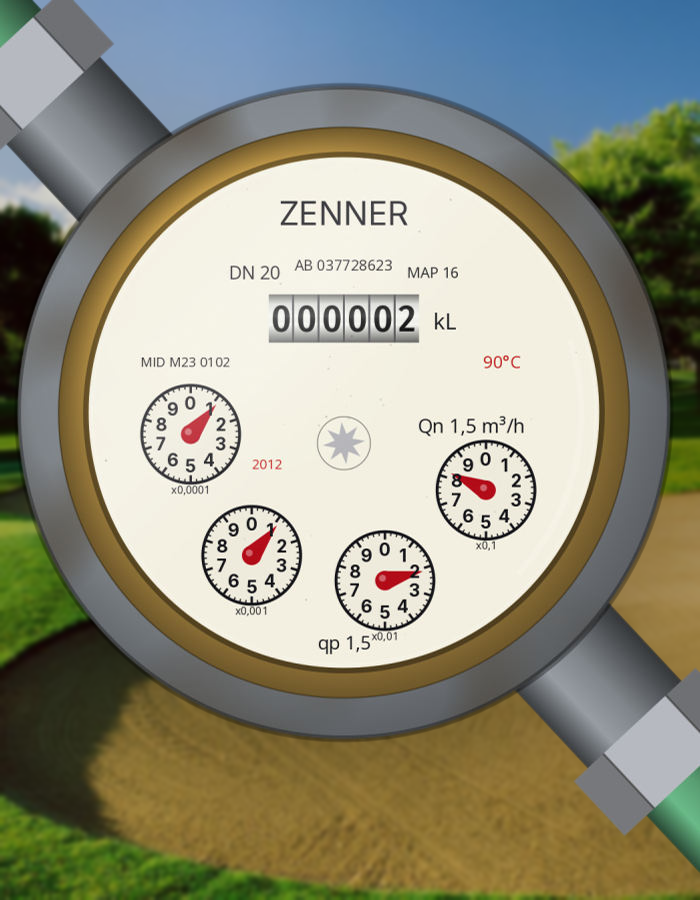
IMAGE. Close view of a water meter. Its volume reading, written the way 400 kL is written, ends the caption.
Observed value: 2.8211 kL
